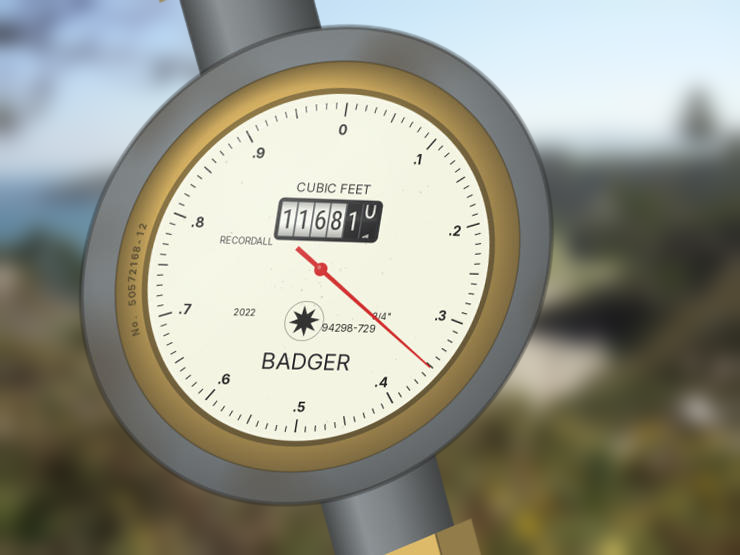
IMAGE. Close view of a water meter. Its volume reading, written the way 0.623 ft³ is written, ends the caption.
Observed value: 116810.35 ft³
